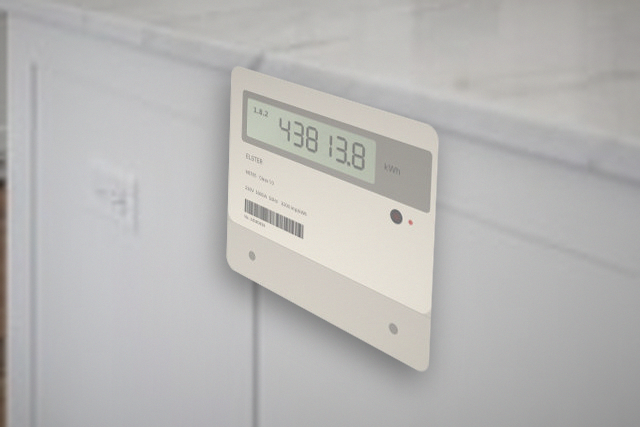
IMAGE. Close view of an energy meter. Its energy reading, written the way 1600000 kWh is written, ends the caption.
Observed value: 43813.8 kWh
